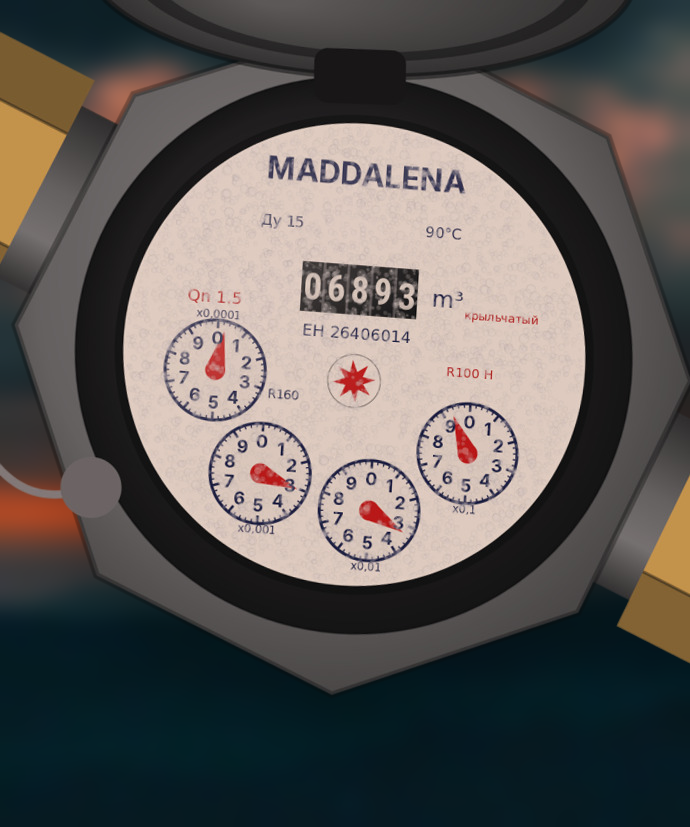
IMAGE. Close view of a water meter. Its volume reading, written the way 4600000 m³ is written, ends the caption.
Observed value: 6892.9330 m³
